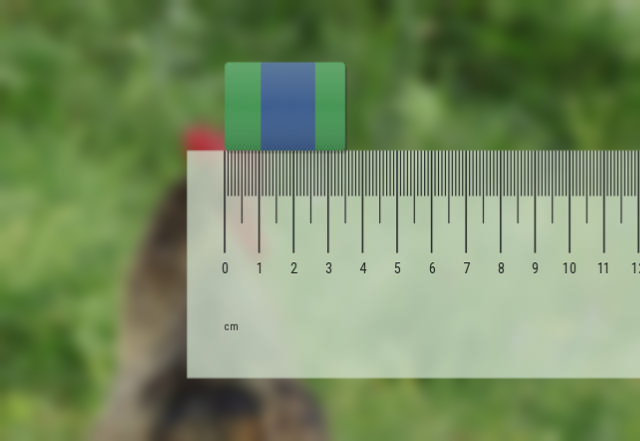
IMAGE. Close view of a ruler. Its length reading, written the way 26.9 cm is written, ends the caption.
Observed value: 3.5 cm
